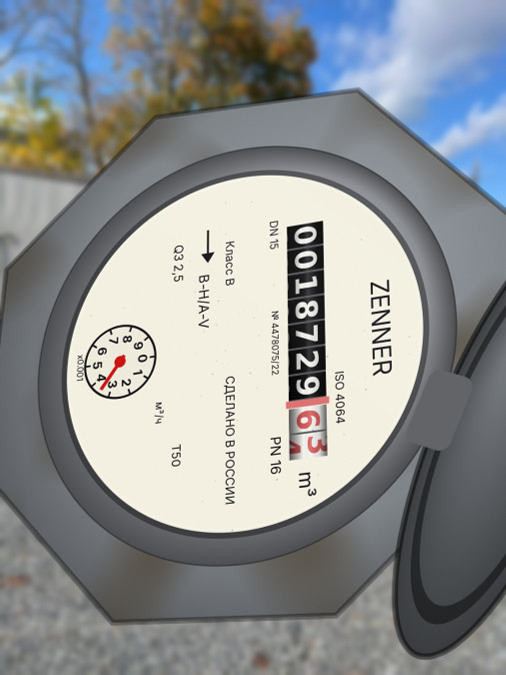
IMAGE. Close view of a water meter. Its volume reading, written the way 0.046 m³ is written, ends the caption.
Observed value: 18729.633 m³
